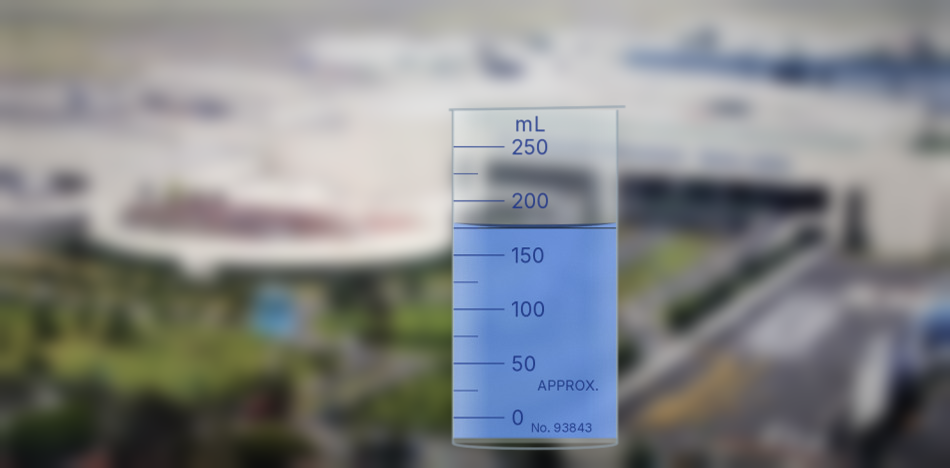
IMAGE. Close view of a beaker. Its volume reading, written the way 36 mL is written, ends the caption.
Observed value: 175 mL
